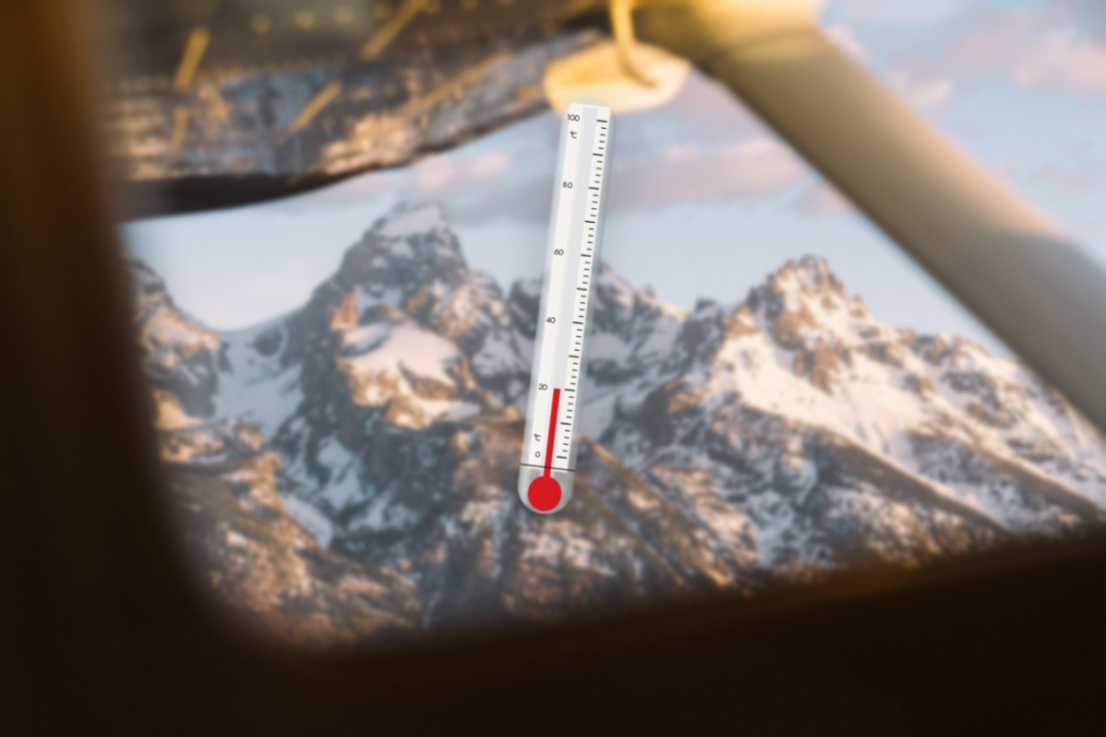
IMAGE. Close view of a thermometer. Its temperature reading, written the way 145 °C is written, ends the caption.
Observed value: 20 °C
